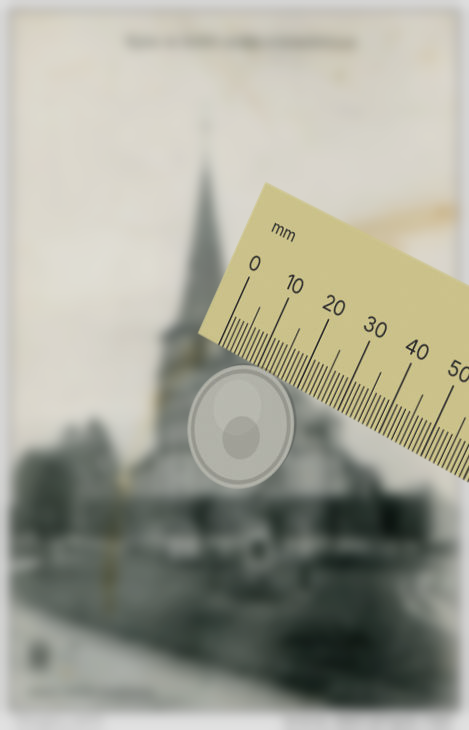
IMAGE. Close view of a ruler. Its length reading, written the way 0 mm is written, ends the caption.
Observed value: 24 mm
